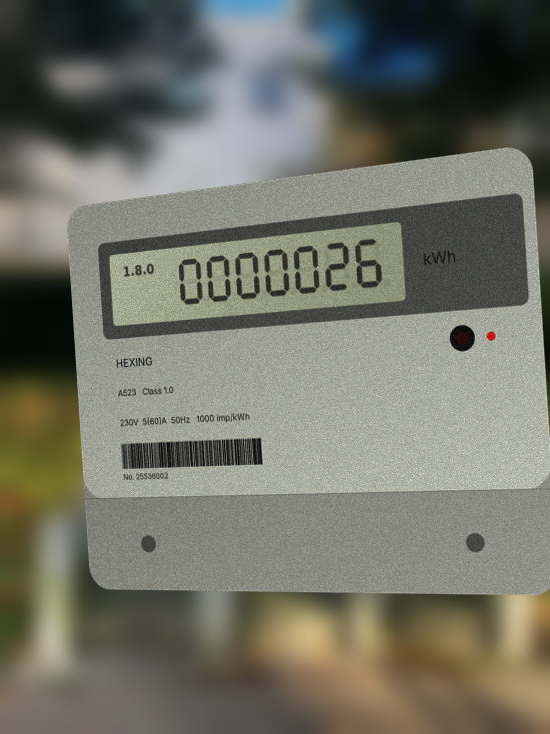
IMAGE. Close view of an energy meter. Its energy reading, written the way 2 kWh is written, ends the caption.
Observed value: 26 kWh
